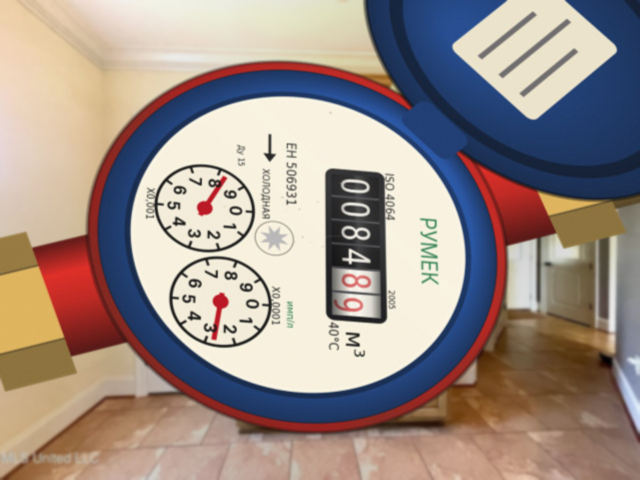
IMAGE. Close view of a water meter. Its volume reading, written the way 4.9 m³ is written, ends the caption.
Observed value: 84.8882 m³
